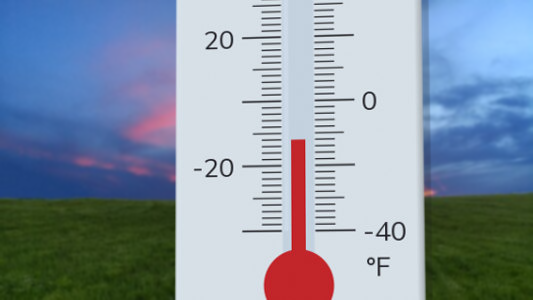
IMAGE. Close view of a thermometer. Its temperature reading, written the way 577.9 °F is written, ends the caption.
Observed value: -12 °F
